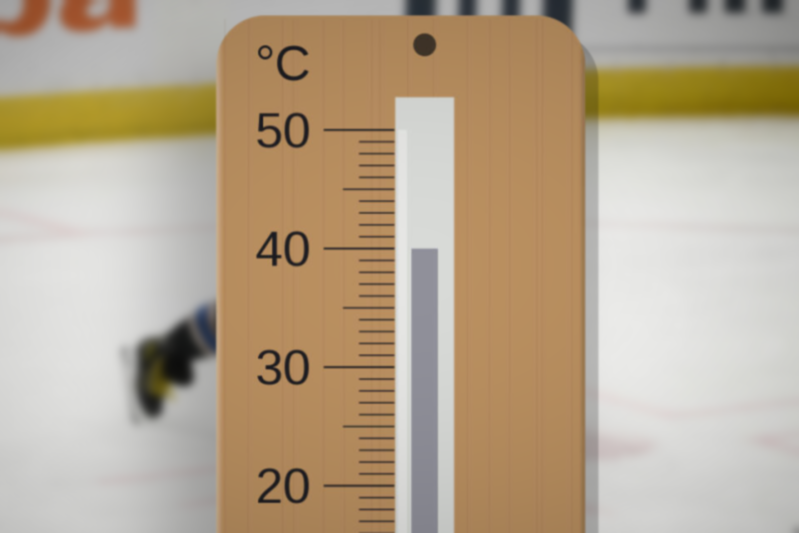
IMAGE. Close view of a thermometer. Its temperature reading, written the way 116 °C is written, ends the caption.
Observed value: 40 °C
